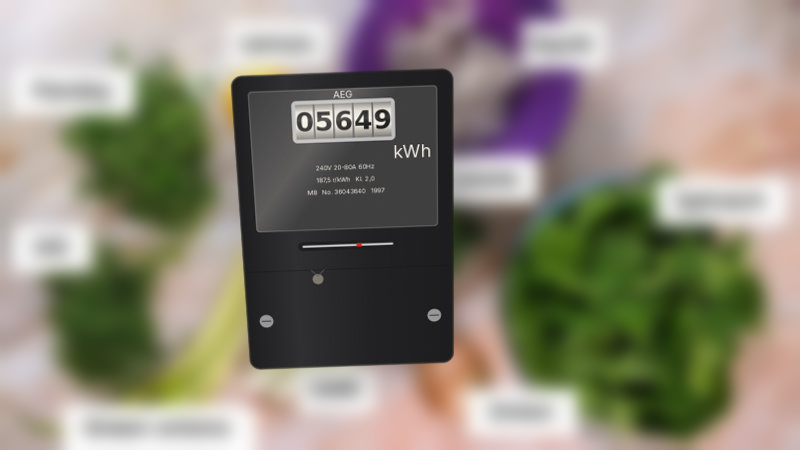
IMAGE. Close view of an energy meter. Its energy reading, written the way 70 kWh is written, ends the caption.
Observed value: 5649 kWh
